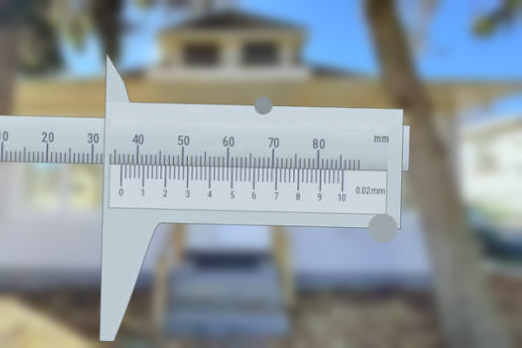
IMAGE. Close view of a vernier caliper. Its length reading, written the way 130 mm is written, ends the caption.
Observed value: 36.5 mm
